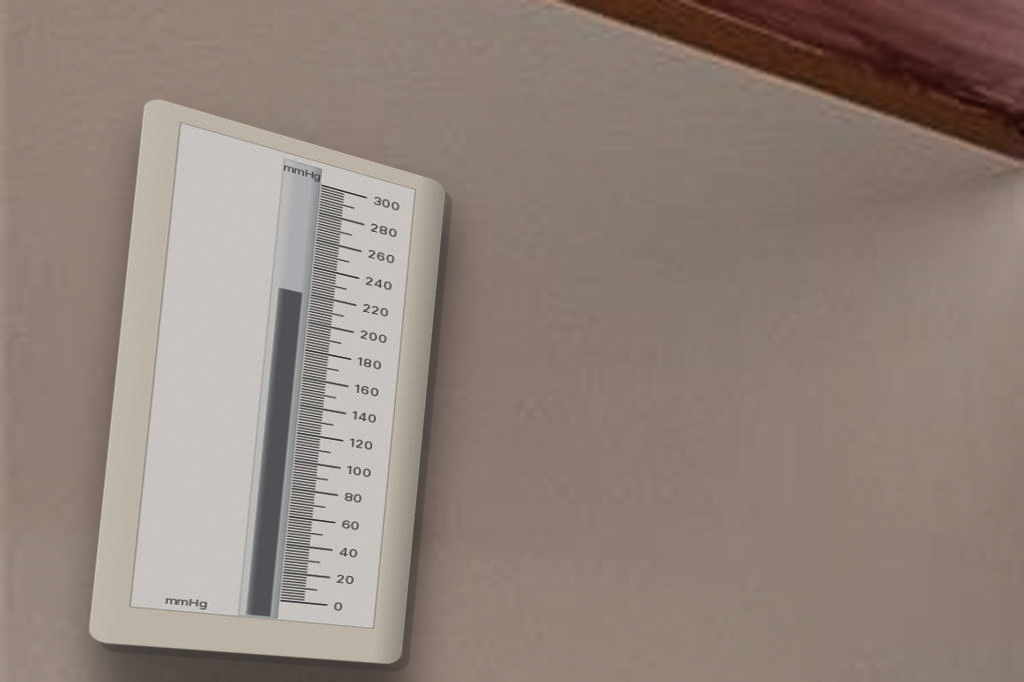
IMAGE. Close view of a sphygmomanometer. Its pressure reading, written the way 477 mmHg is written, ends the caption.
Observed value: 220 mmHg
